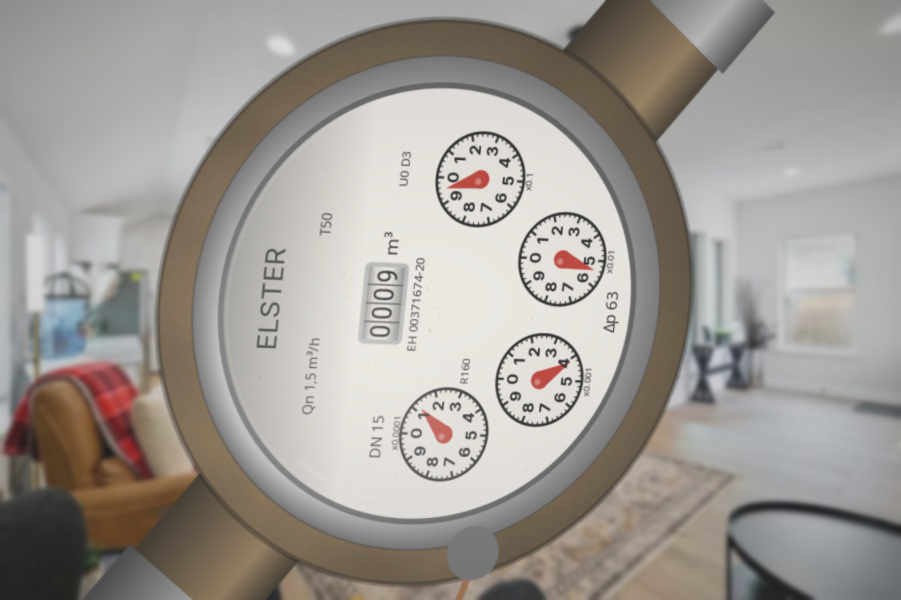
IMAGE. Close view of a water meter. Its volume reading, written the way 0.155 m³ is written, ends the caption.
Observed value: 8.9541 m³
